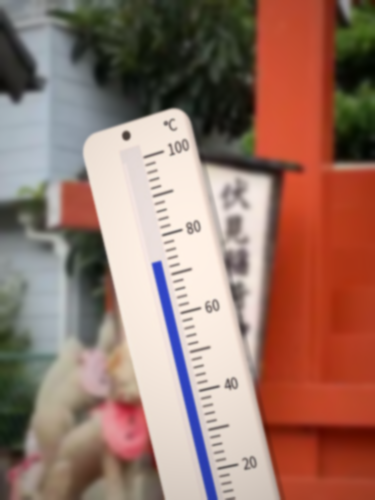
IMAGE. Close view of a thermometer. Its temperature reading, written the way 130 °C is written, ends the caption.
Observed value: 74 °C
